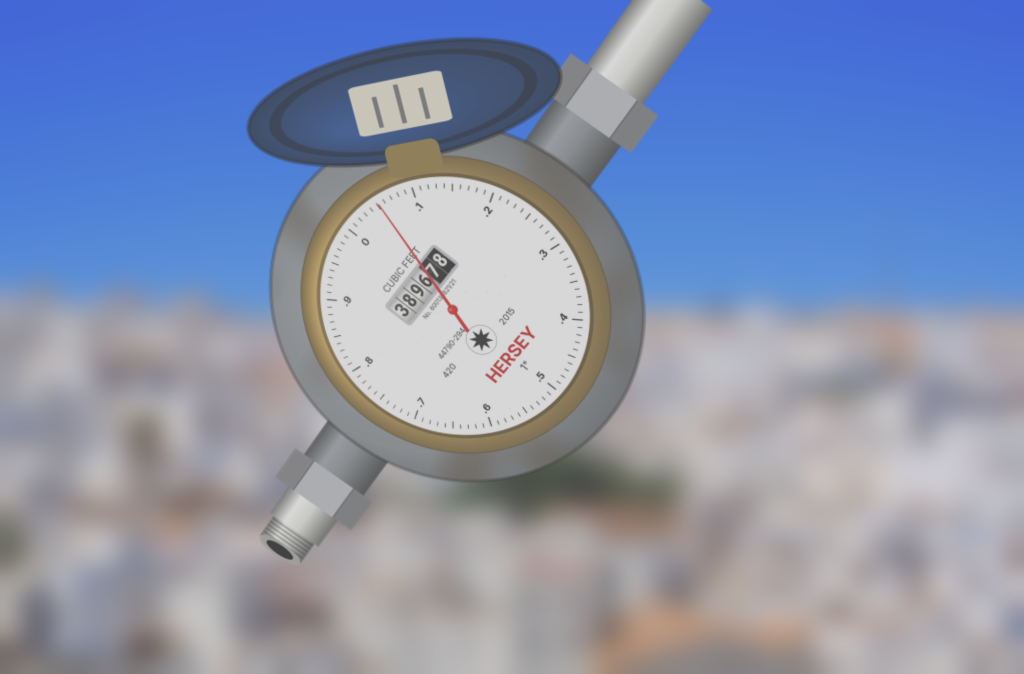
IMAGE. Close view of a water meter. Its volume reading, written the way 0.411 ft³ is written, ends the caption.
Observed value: 389678.05 ft³
